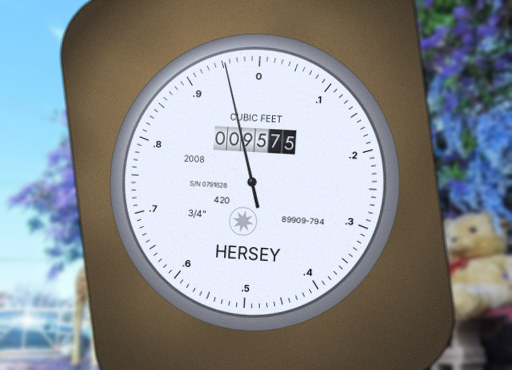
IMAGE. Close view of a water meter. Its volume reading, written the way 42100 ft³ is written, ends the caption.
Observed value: 9574.95 ft³
